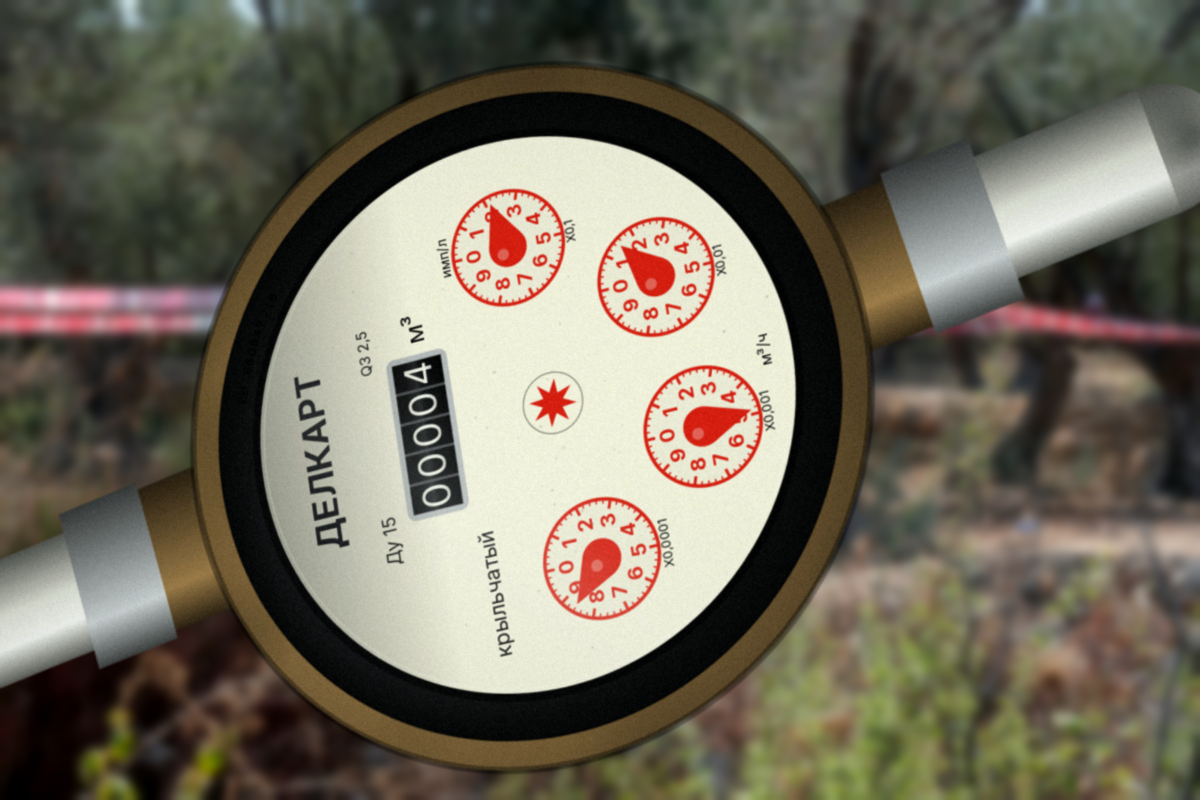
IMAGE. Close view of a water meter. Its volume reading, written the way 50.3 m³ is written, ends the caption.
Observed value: 4.2148 m³
